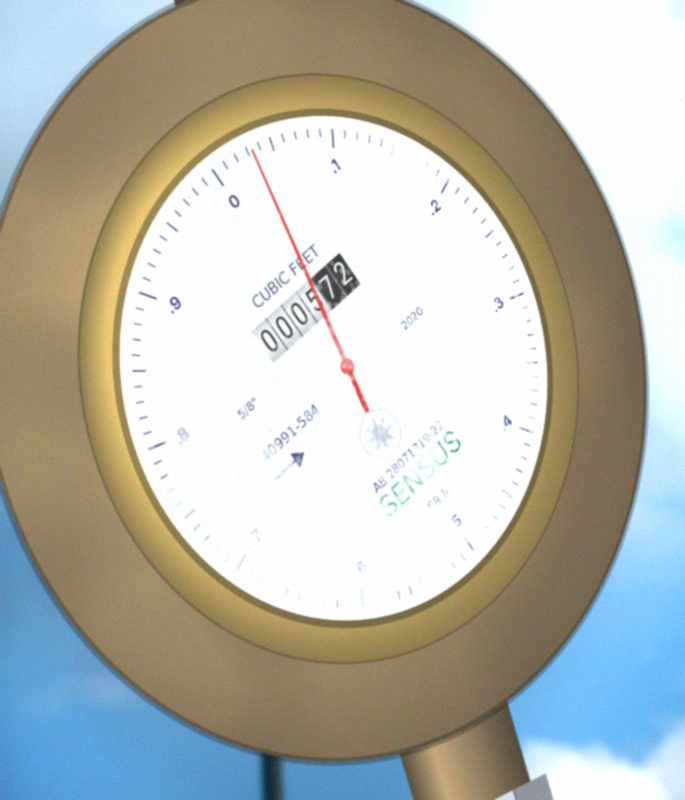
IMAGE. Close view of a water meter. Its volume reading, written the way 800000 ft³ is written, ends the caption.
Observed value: 572.03 ft³
